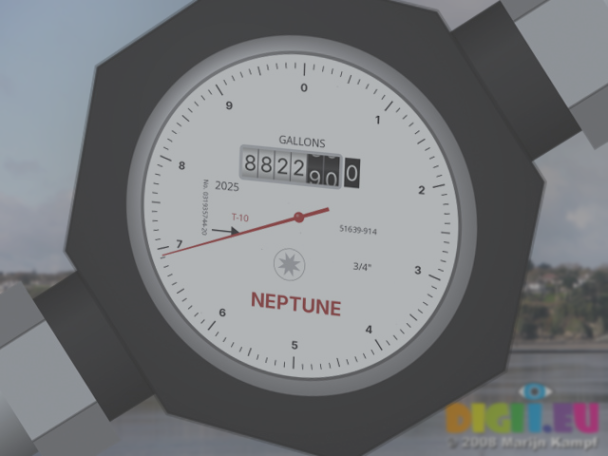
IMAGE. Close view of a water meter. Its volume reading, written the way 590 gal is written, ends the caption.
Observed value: 8822896.9 gal
